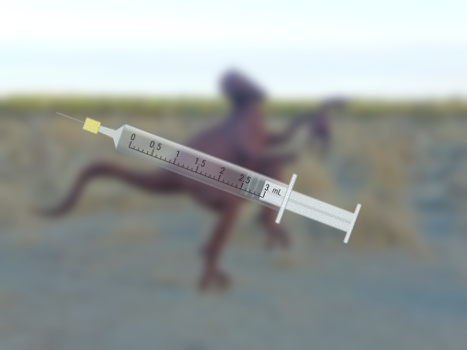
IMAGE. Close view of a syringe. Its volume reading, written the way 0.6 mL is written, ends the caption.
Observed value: 2.5 mL
